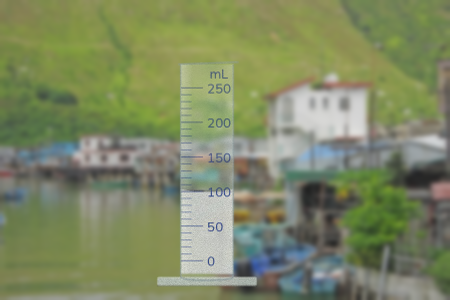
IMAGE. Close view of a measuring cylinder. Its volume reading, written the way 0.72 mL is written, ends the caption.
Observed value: 100 mL
